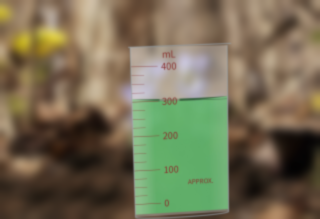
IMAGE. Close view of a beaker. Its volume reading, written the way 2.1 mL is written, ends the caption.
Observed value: 300 mL
